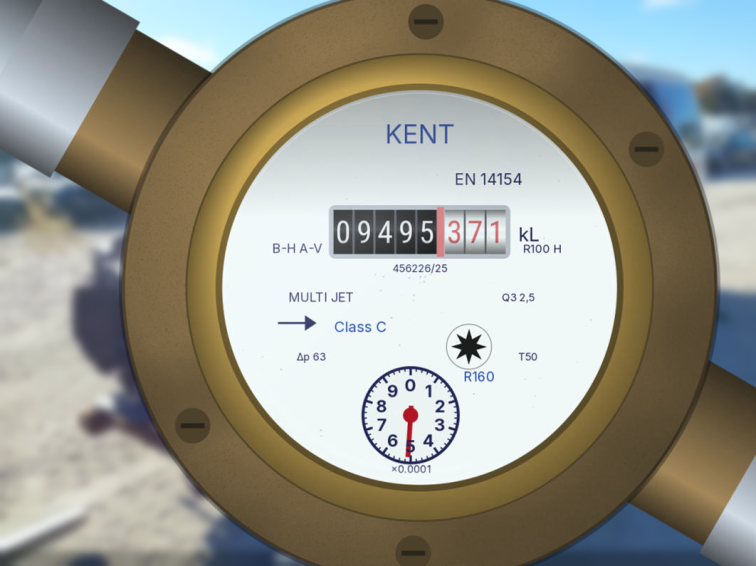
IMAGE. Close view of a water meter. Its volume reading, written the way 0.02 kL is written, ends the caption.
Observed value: 9495.3715 kL
